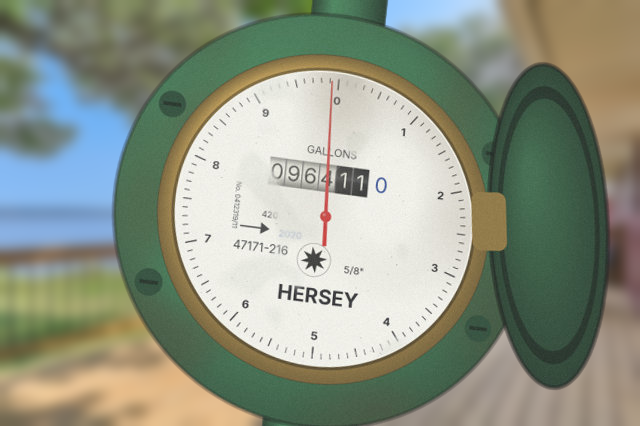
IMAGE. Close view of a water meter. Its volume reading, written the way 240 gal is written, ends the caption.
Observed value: 964109.9 gal
